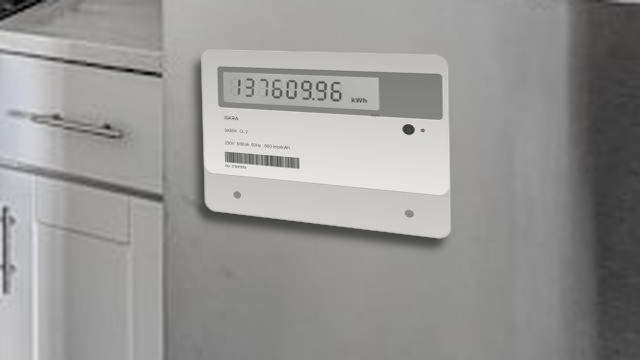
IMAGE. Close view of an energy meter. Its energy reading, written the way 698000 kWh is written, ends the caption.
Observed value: 137609.96 kWh
